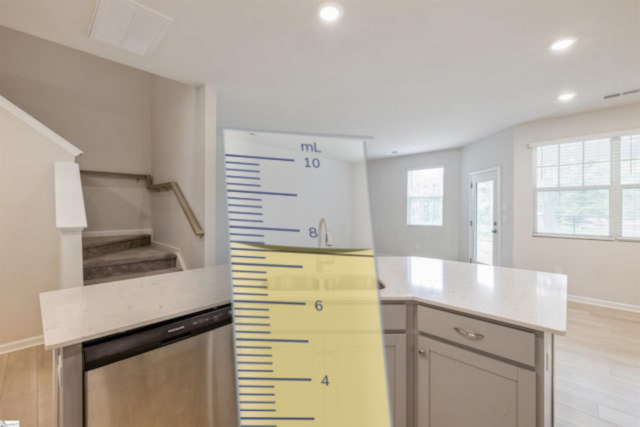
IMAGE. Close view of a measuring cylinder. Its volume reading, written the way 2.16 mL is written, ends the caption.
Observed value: 7.4 mL
